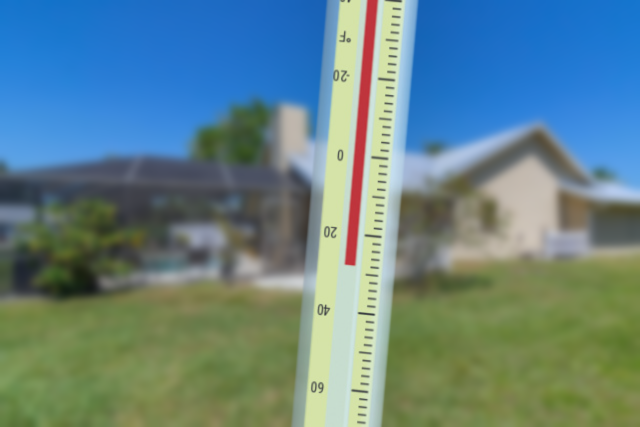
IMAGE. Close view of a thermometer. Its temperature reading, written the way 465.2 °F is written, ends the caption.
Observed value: 28 °F
